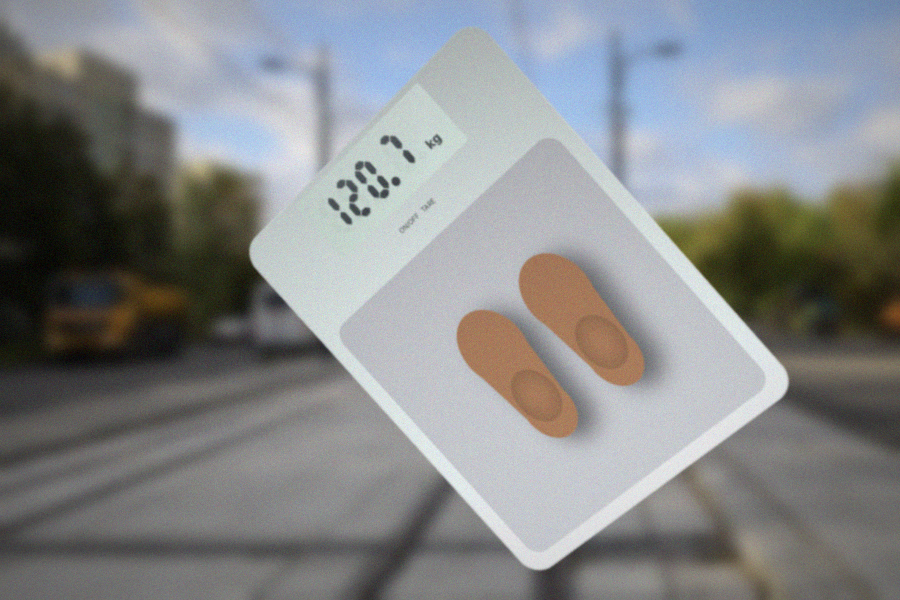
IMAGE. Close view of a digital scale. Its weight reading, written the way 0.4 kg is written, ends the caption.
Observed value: 120.7 kg
